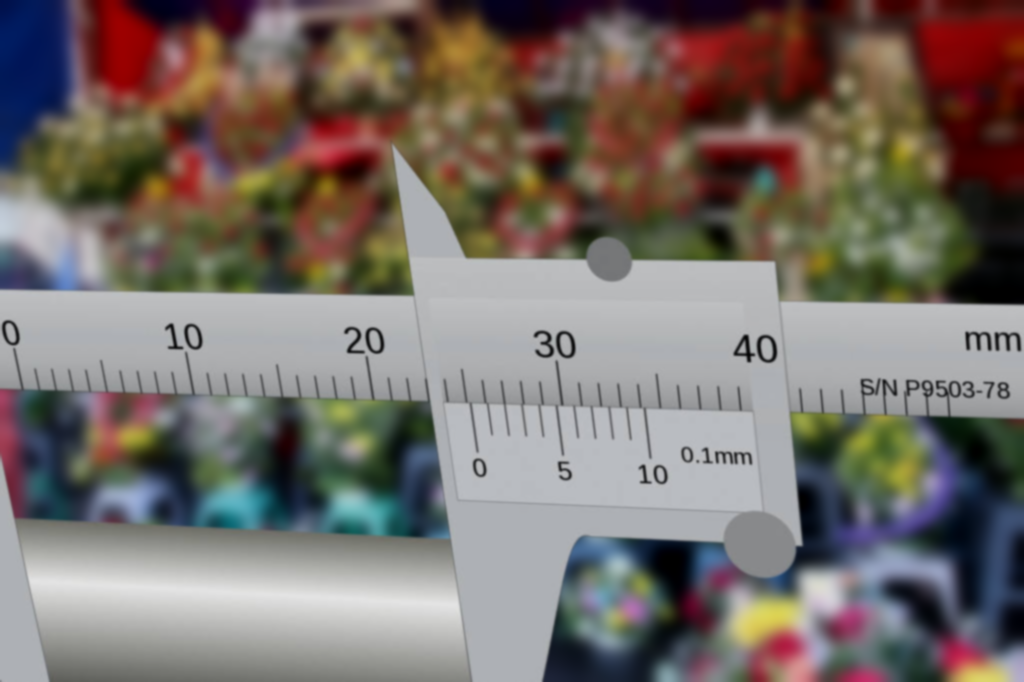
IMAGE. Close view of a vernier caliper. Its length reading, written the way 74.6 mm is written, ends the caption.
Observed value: 25.2 mm
